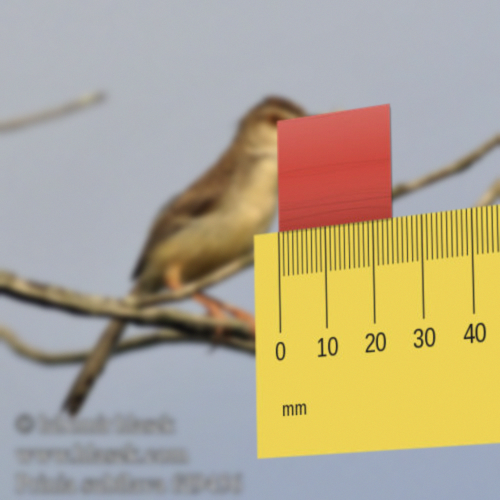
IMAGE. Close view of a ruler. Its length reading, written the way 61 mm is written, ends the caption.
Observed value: 24 mm
